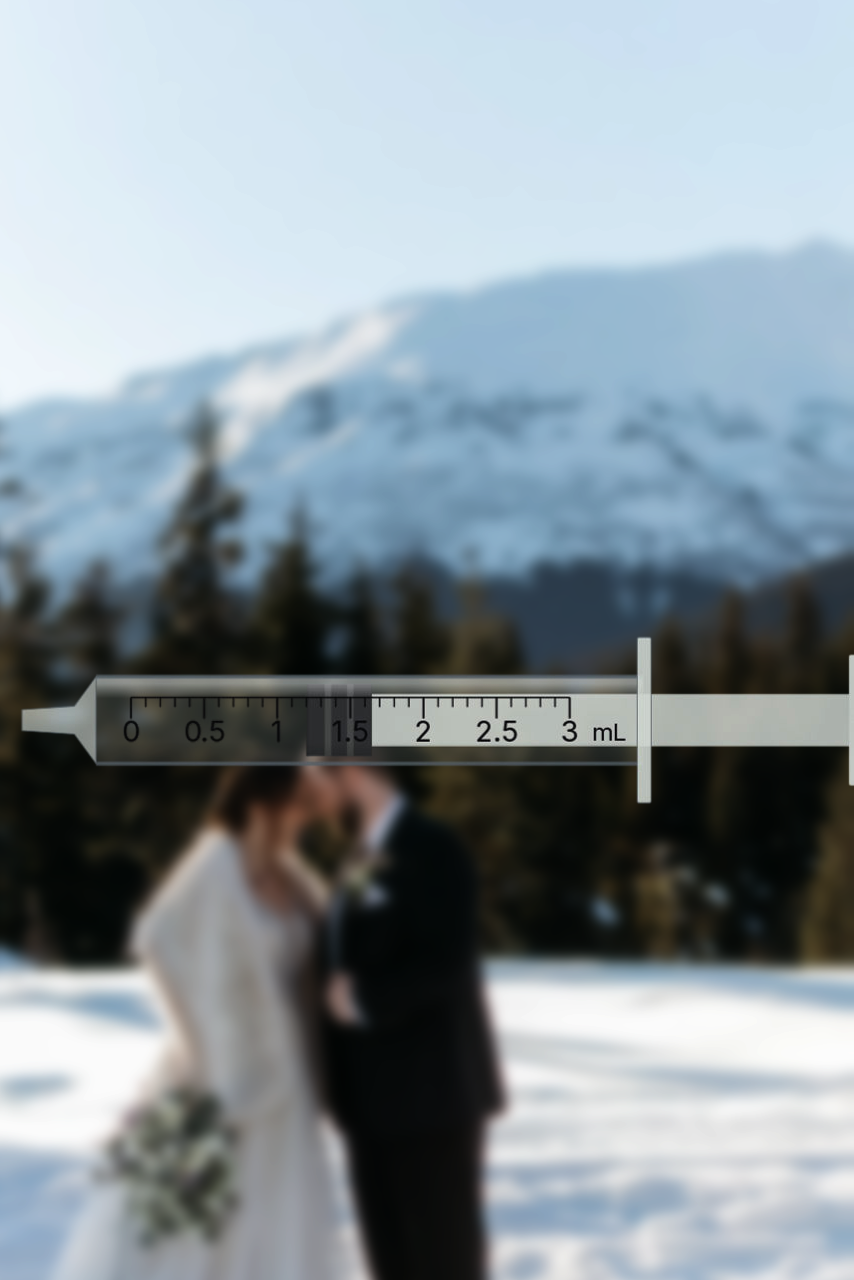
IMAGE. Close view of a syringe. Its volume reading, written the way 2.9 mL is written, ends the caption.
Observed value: 1.2 mL
